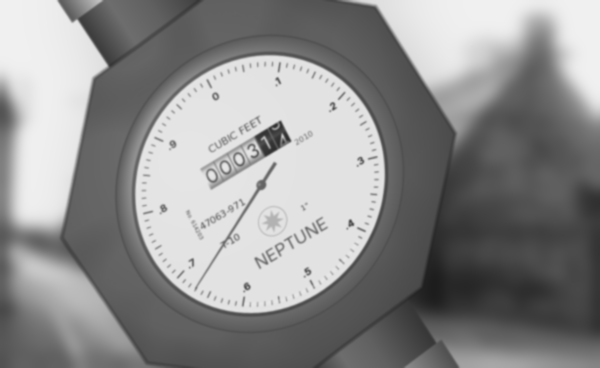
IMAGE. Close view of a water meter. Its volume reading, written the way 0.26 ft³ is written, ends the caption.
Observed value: 313.67 ft³
